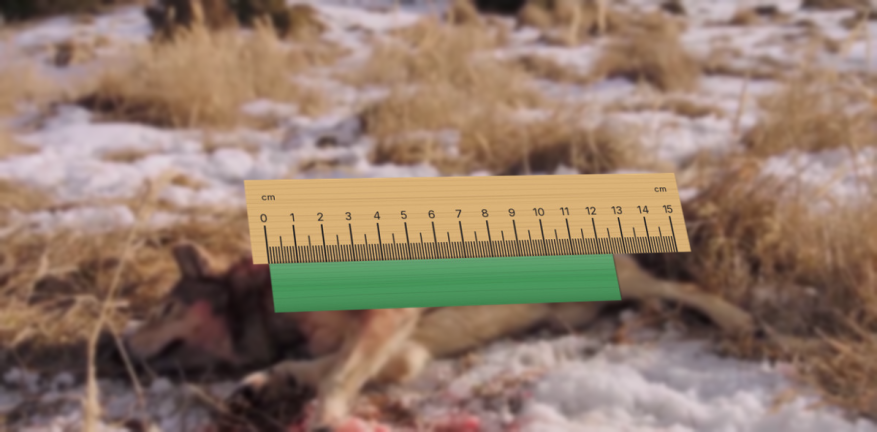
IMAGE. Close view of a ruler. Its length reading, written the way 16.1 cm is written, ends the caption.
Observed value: 12.5 cm
